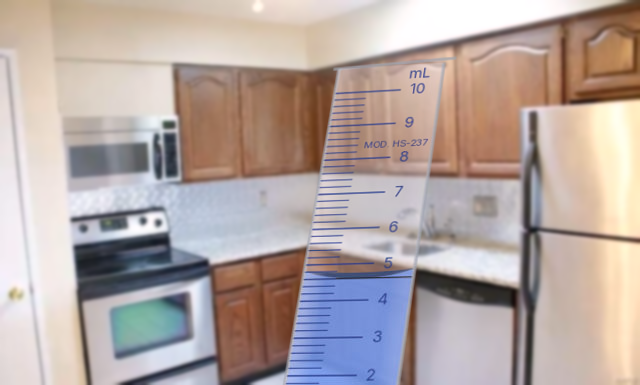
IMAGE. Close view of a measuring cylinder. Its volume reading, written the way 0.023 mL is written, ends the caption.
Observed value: 4.6 mL
